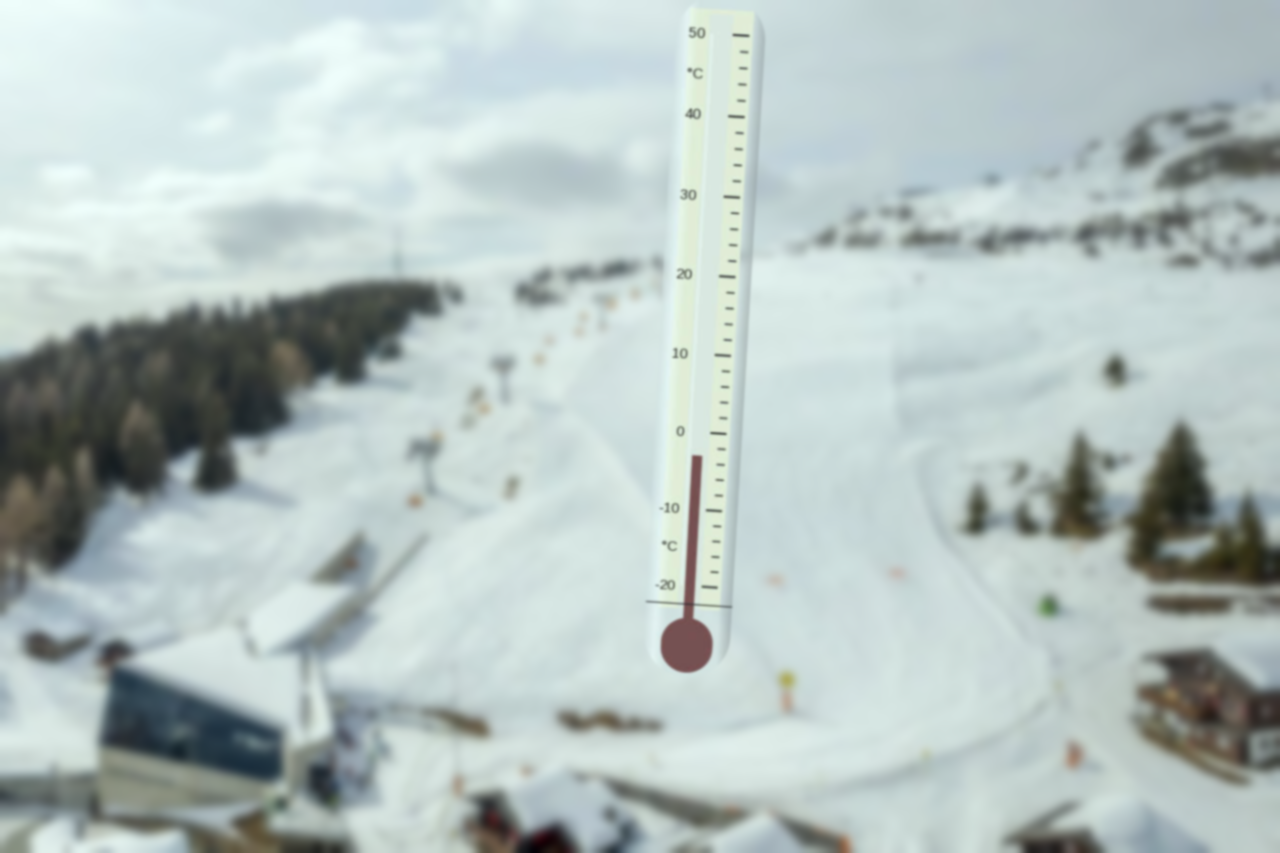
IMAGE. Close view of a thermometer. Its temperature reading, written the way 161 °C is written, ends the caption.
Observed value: -3 °C
